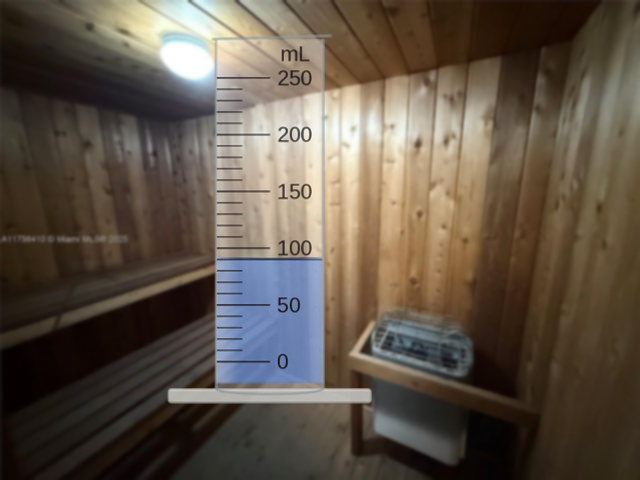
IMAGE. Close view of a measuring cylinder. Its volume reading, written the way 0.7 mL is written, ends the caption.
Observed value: 90 mL
